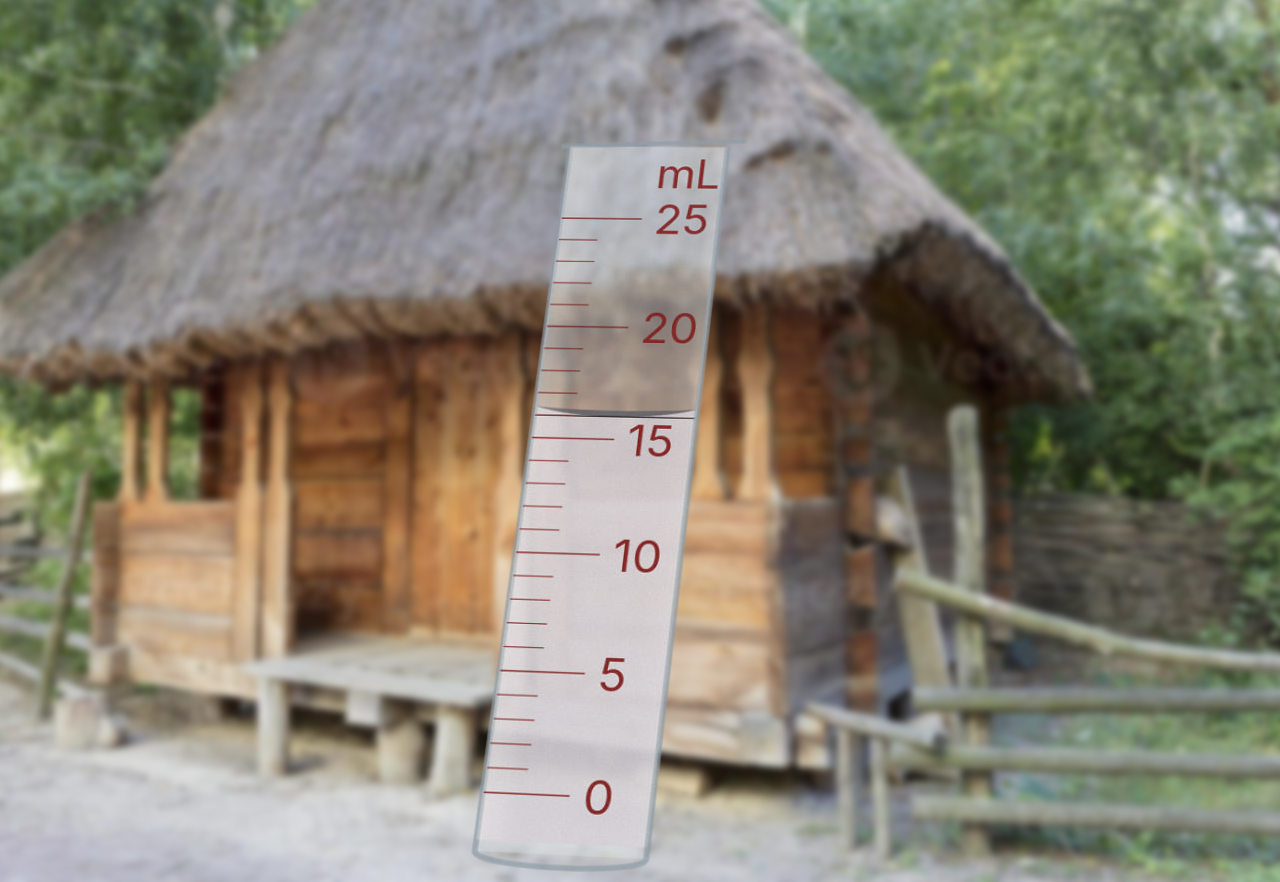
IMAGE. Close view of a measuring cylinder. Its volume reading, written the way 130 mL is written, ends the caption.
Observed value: 16 mL
